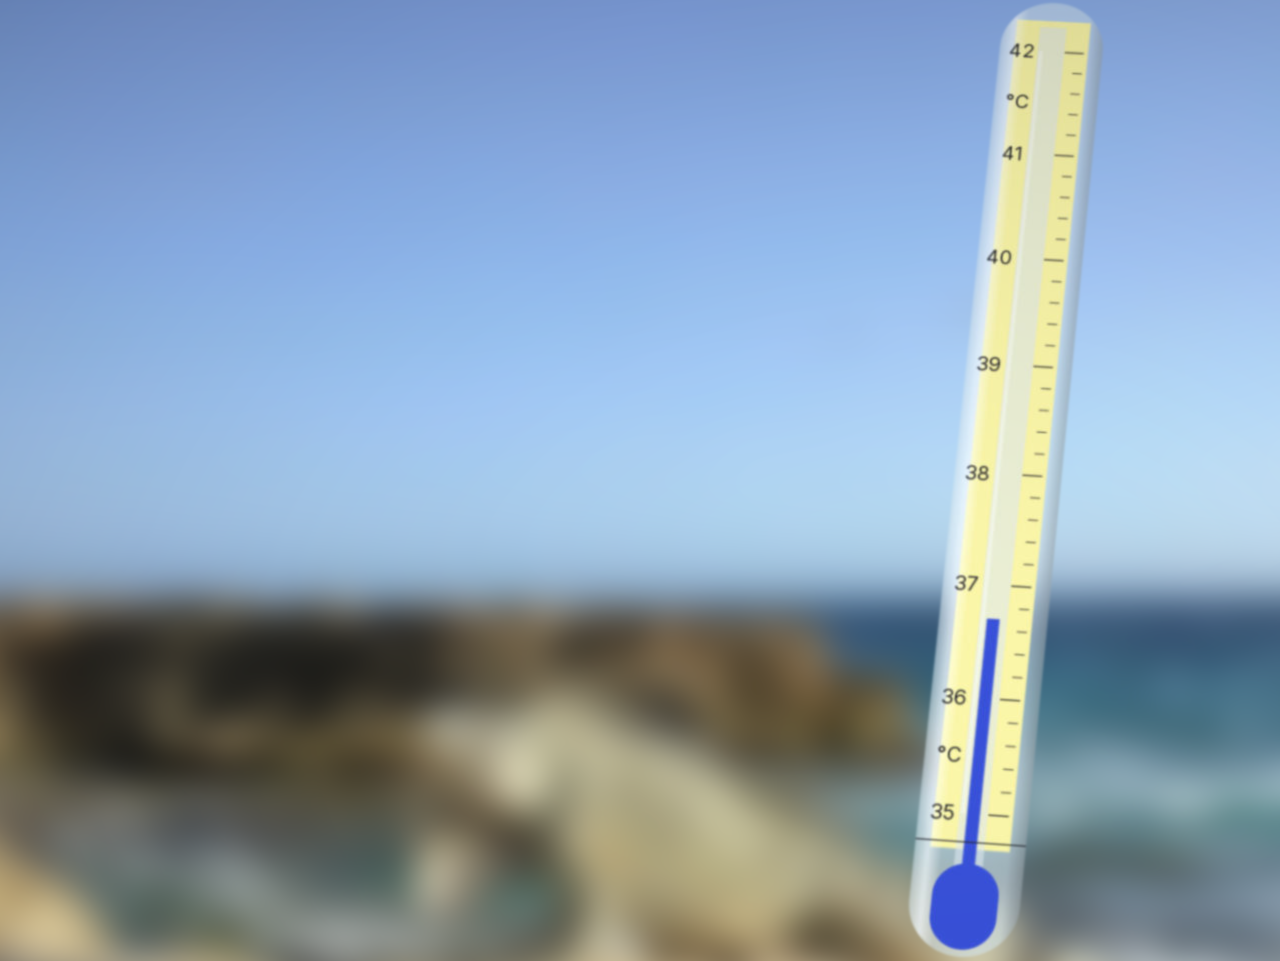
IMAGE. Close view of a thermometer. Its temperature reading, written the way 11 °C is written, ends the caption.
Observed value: 36.7 °C
